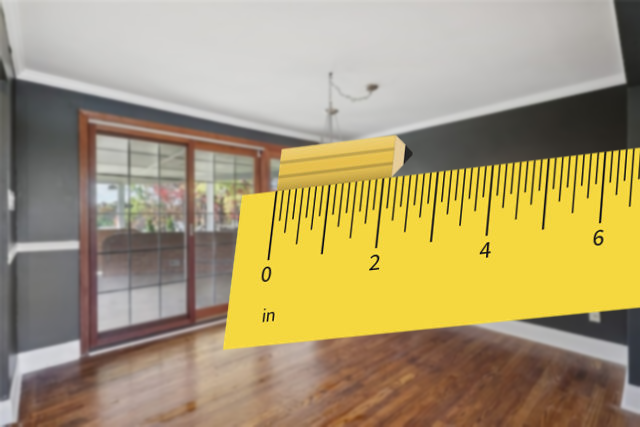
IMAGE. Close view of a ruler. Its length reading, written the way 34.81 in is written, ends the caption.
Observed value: 2.5 in
